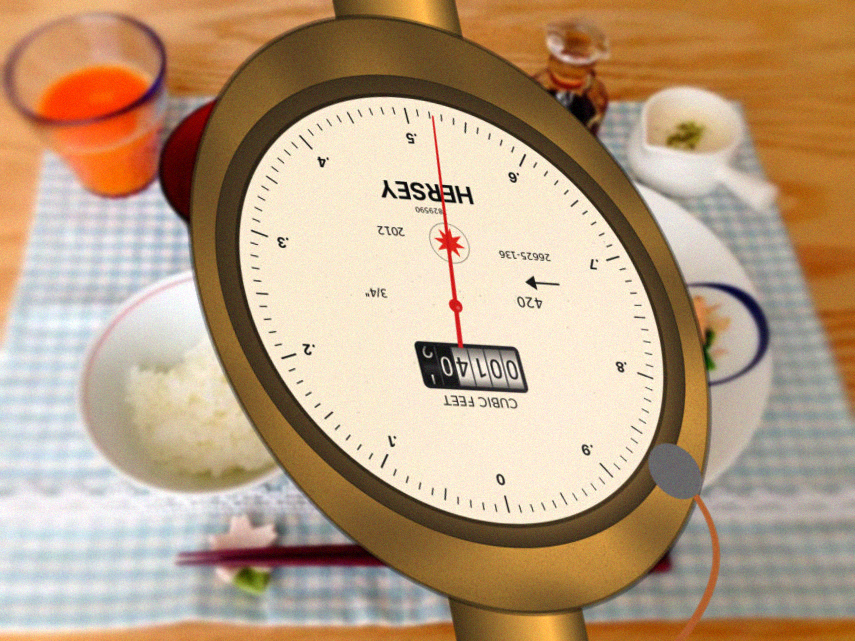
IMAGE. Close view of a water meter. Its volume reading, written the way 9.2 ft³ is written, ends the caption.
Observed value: 1401.52 ft³
